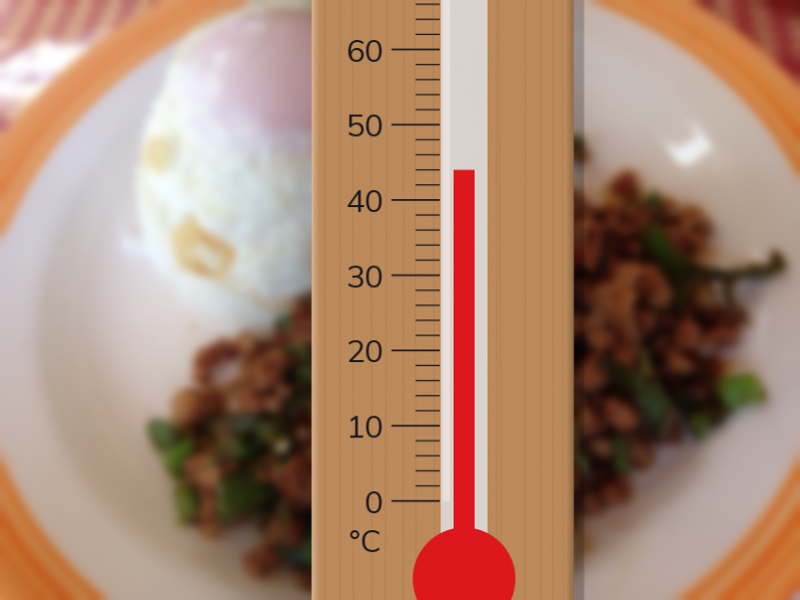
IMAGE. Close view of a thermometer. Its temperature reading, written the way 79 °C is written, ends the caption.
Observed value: 44 °C
